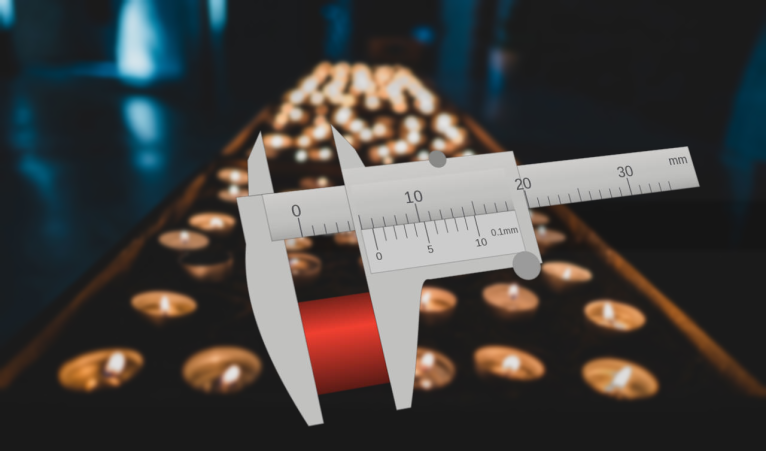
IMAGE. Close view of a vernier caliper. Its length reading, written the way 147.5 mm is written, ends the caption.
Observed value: 5.9 mm
